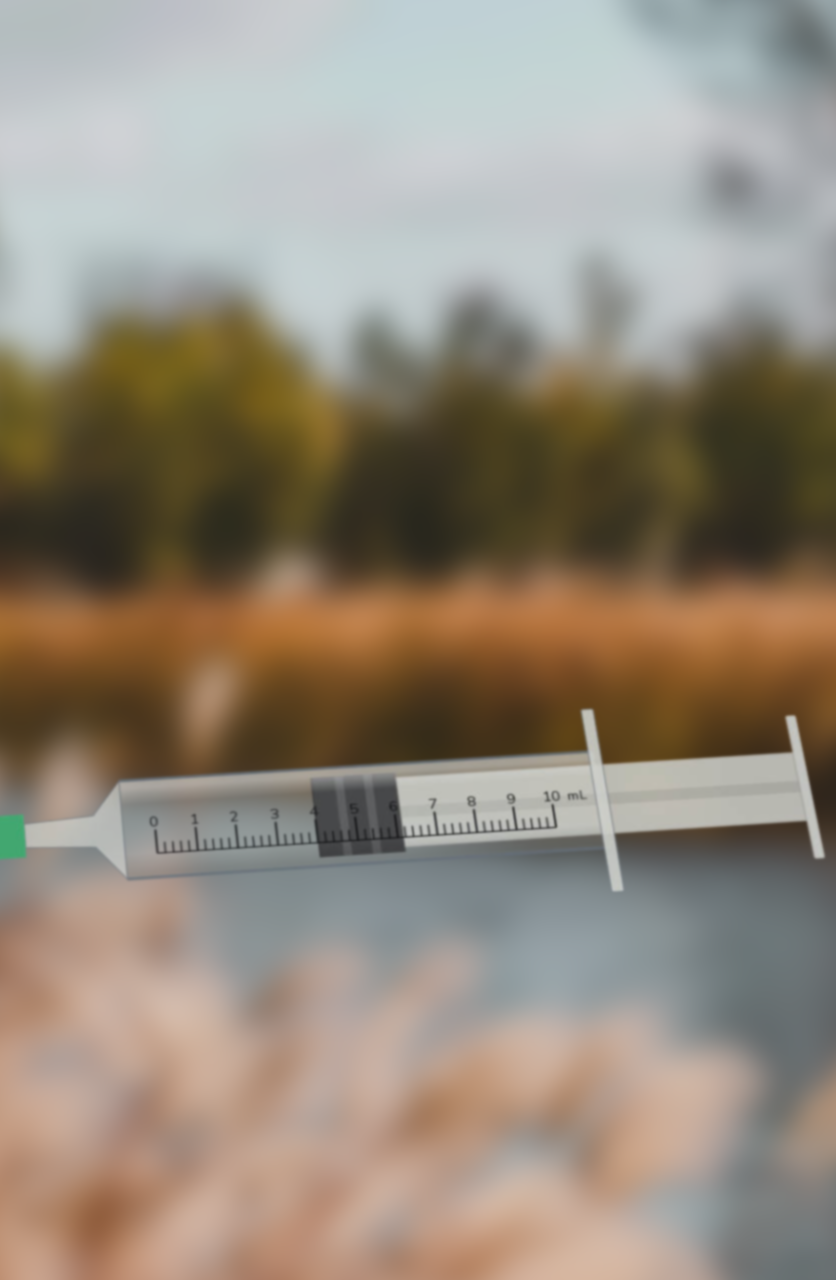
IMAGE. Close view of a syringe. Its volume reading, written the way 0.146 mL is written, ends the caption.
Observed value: 4 mL
